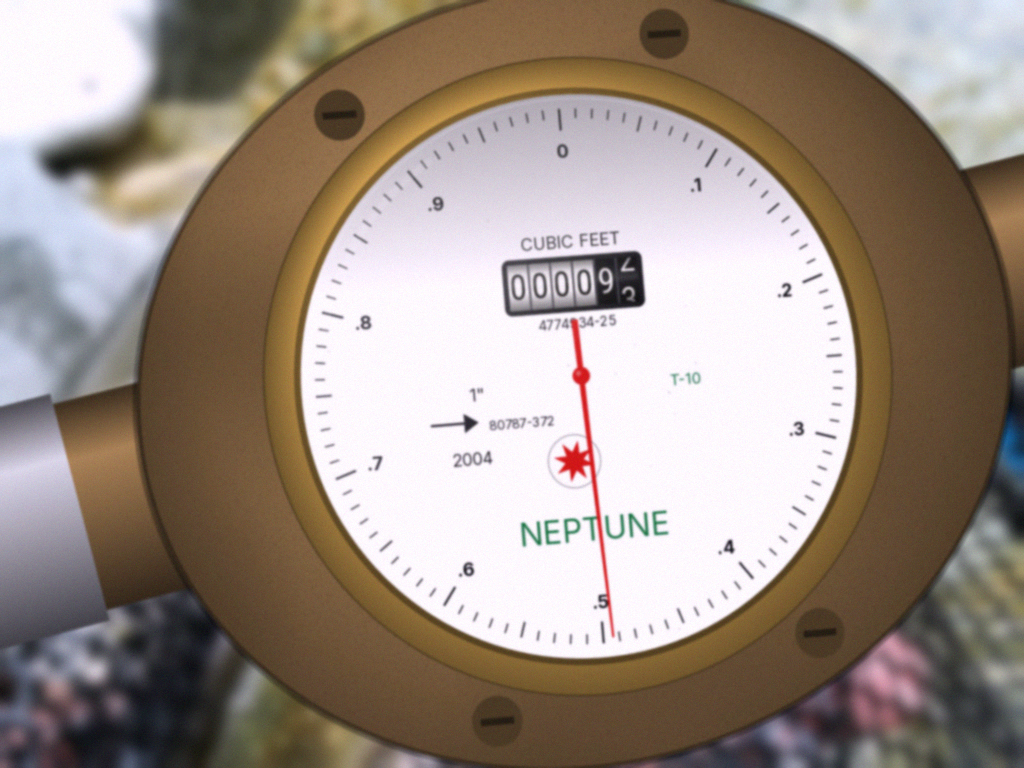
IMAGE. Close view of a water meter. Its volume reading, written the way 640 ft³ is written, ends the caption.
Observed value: 92.49 ft³
